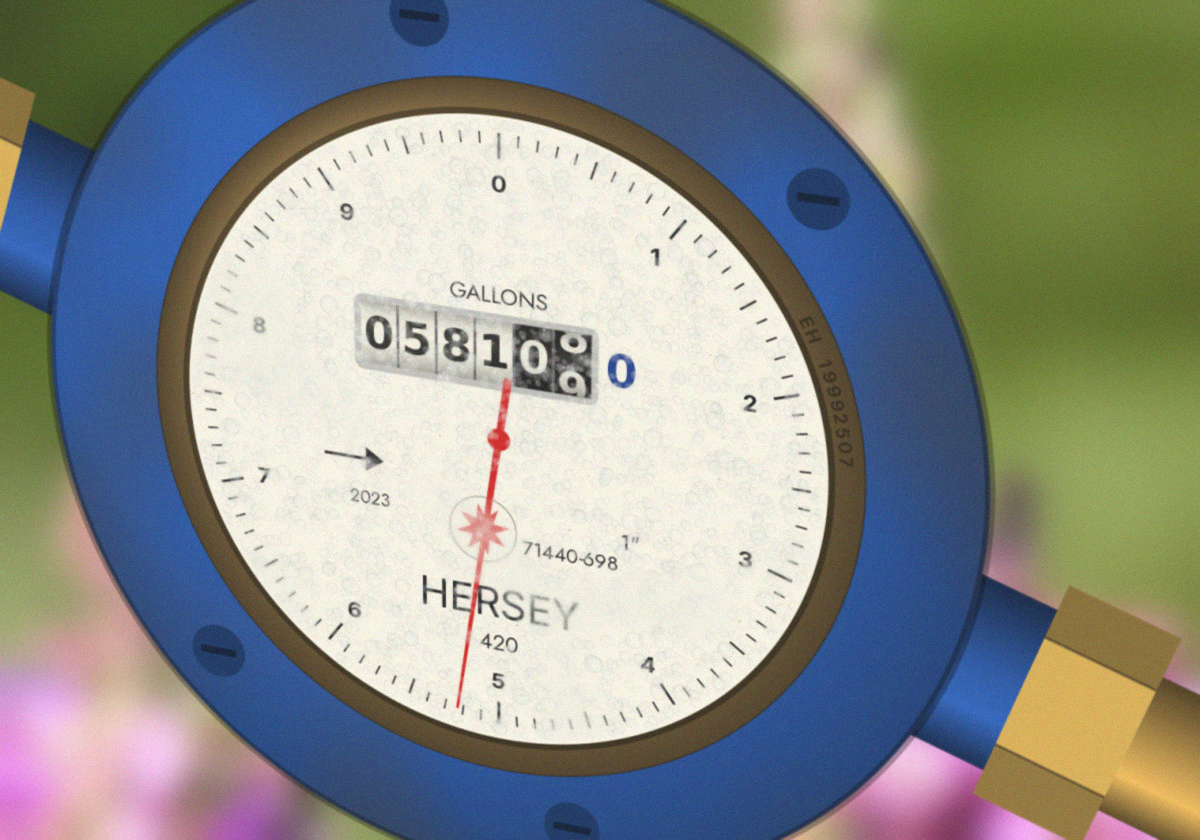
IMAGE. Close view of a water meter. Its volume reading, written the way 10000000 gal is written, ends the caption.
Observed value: 581085.2 gal
